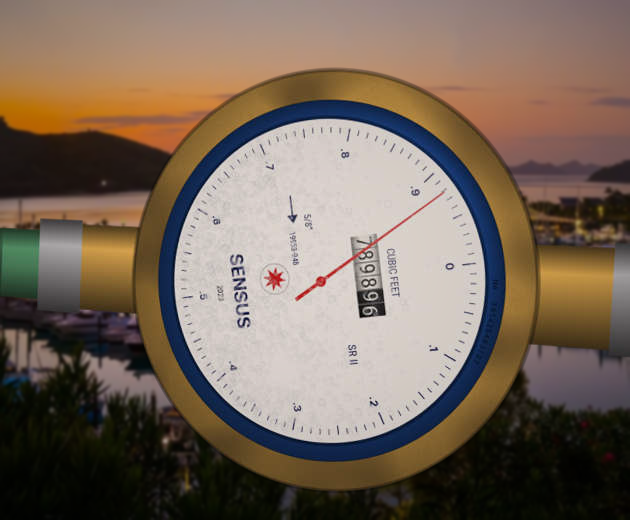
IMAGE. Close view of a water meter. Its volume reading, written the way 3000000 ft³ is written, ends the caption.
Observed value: 789895.92 ft³
